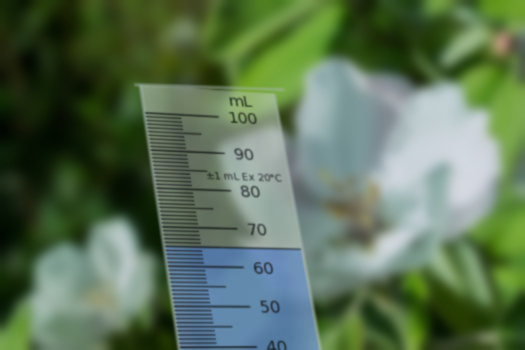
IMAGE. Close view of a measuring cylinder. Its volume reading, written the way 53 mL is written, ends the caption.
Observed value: 65 mL
